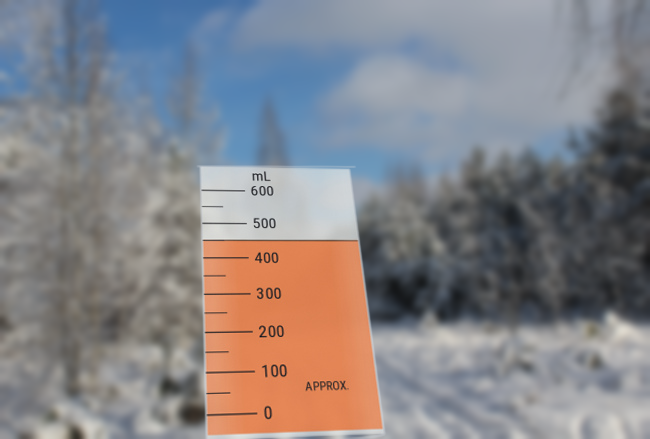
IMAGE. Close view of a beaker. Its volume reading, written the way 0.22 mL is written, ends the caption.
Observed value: 450 mL
